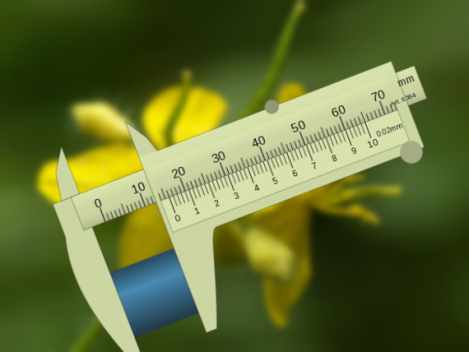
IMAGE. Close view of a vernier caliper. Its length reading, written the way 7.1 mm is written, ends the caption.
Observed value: 16.0 mm
